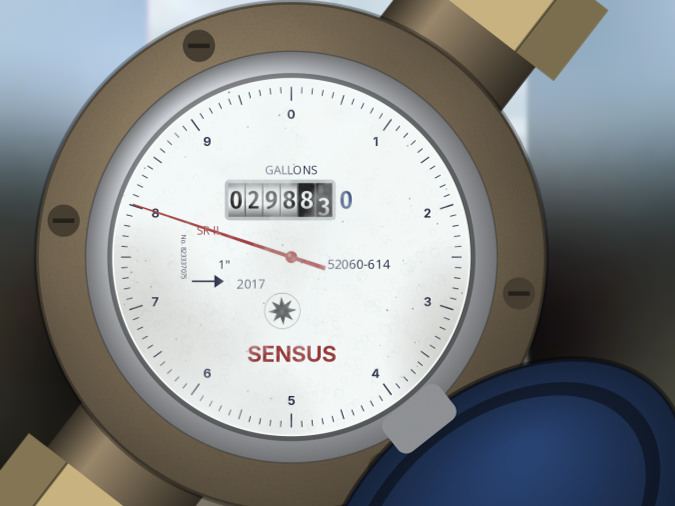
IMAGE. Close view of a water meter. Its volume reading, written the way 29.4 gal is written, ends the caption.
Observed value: 298828.0 gal
